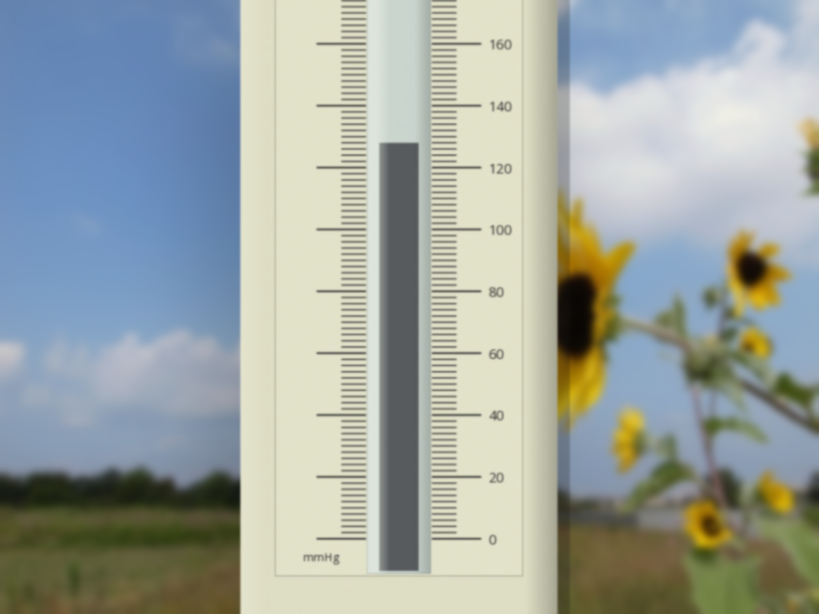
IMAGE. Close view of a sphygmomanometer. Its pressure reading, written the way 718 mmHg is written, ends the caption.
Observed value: 128 mmHg
